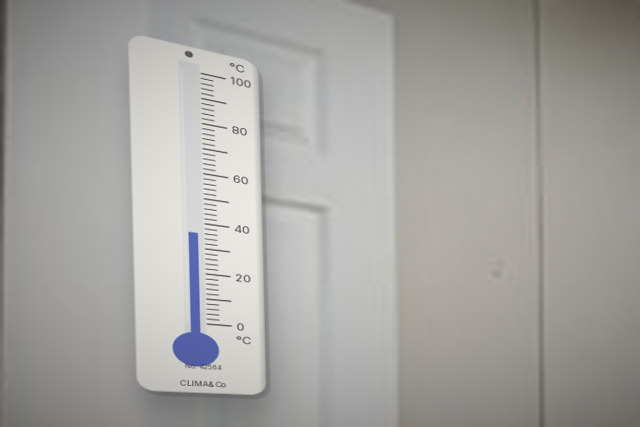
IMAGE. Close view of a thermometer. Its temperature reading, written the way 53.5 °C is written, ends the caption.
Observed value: 36 °C
